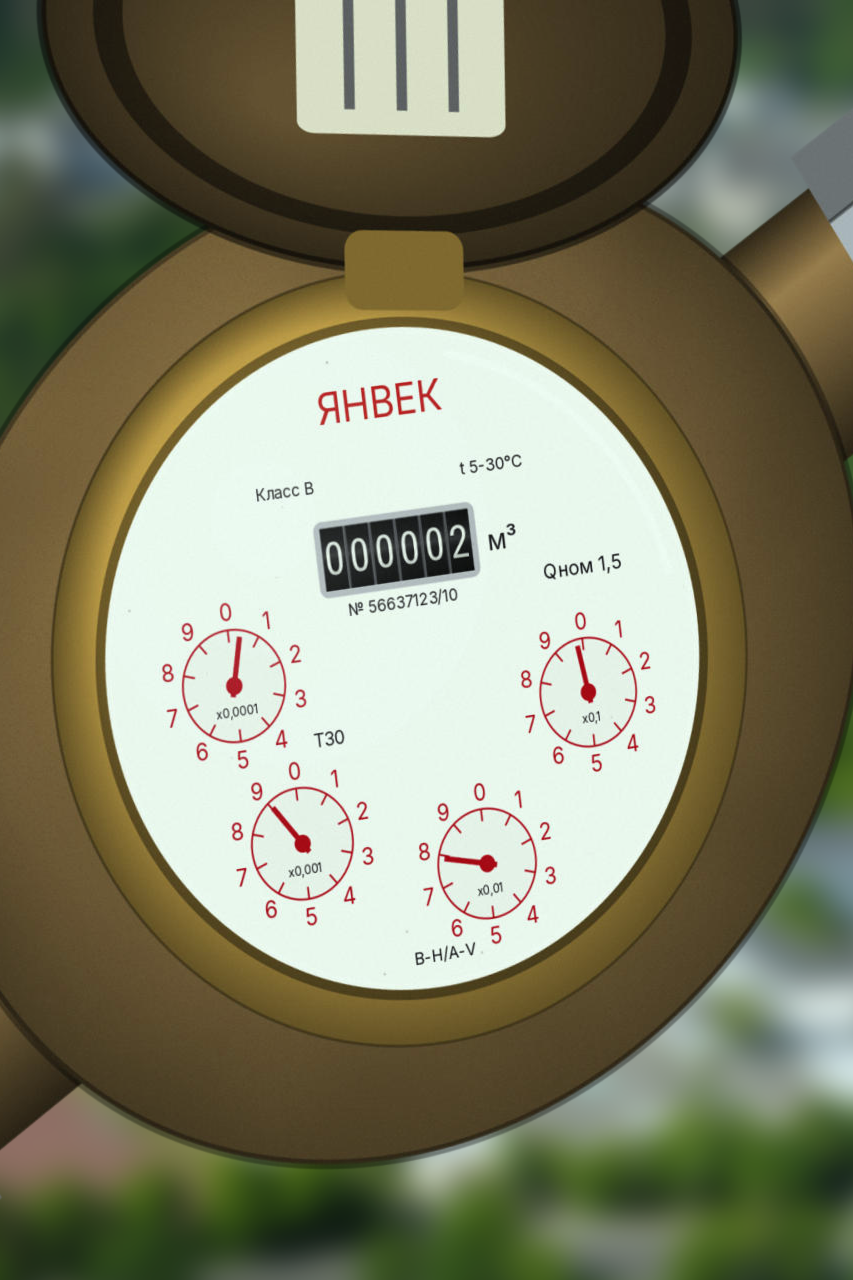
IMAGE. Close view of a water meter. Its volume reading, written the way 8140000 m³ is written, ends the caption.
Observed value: 1.9790 m³
